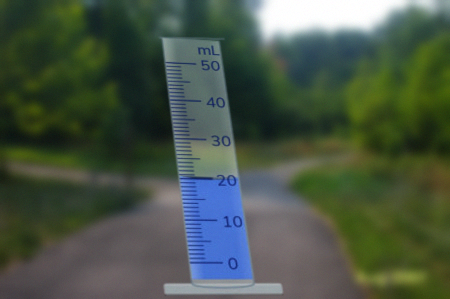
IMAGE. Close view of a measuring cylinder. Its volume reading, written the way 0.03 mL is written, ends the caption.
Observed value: 20 mL
